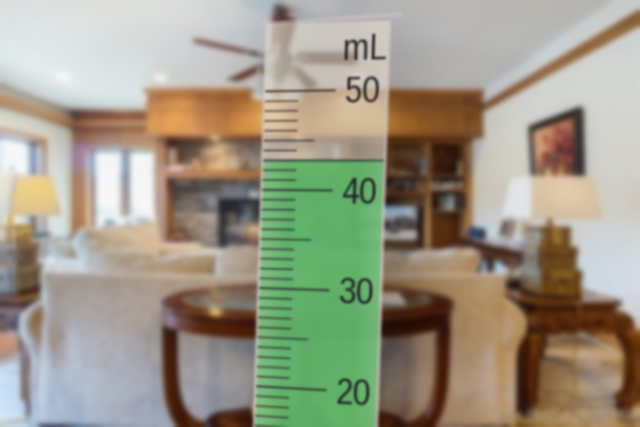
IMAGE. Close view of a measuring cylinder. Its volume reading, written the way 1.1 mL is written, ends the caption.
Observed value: 43 mL
